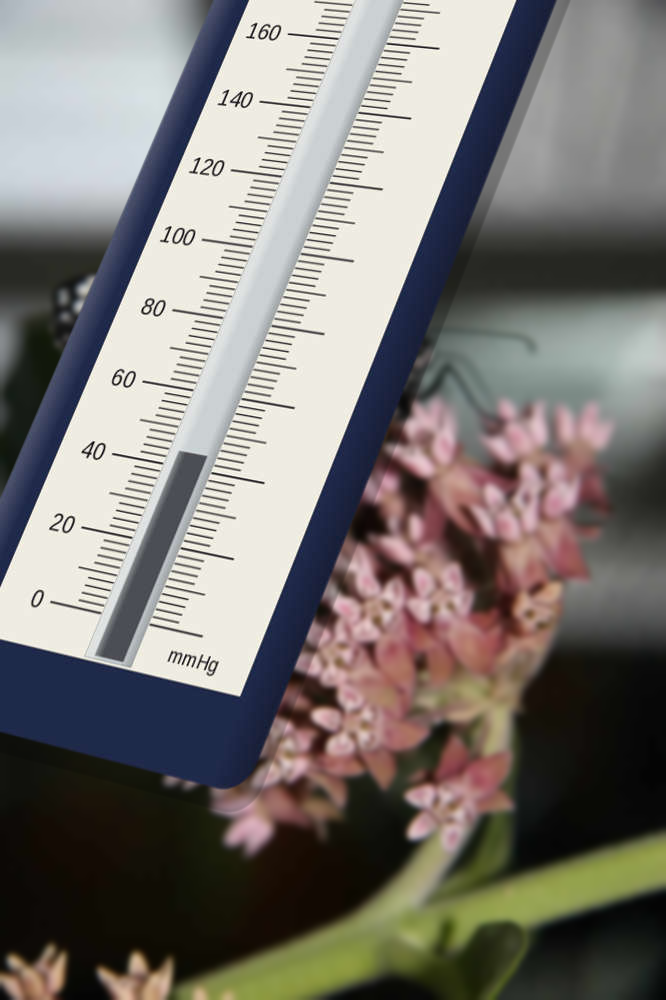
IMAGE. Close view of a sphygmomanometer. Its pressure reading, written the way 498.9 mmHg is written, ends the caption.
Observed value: 44 mmHg
